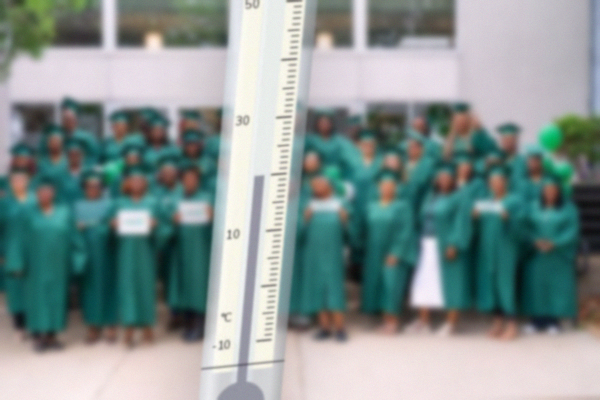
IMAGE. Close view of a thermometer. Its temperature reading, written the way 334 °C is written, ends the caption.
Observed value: 20 °C
